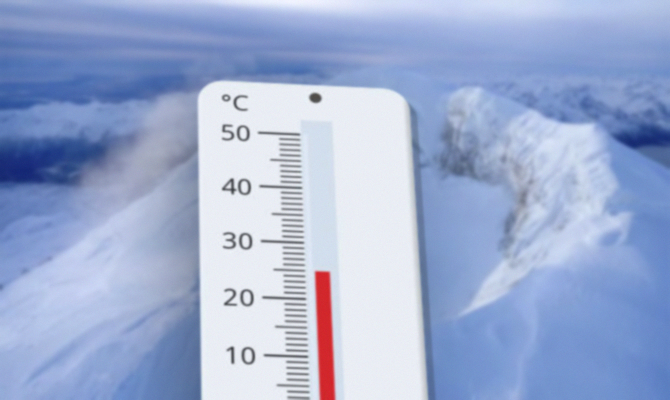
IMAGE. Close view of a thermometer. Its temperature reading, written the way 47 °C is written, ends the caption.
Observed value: 25 °C
